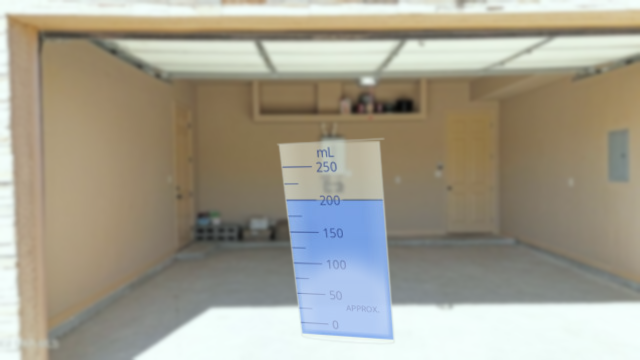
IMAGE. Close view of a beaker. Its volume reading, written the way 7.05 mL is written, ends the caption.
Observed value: 200 mL
